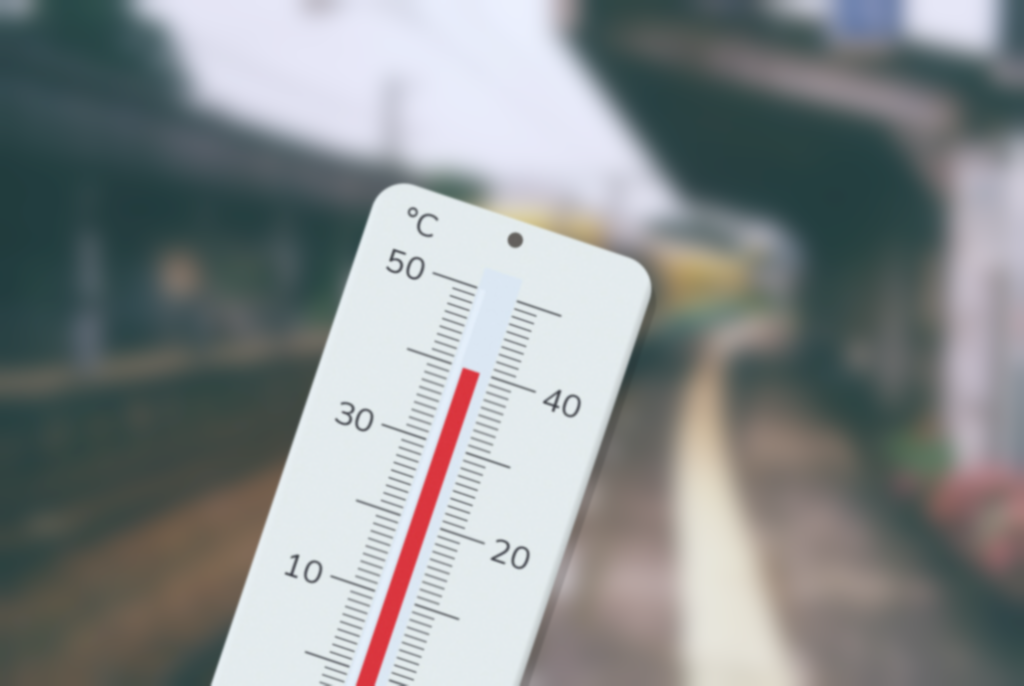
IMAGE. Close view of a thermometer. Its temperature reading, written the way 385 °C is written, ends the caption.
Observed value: 40 °C
